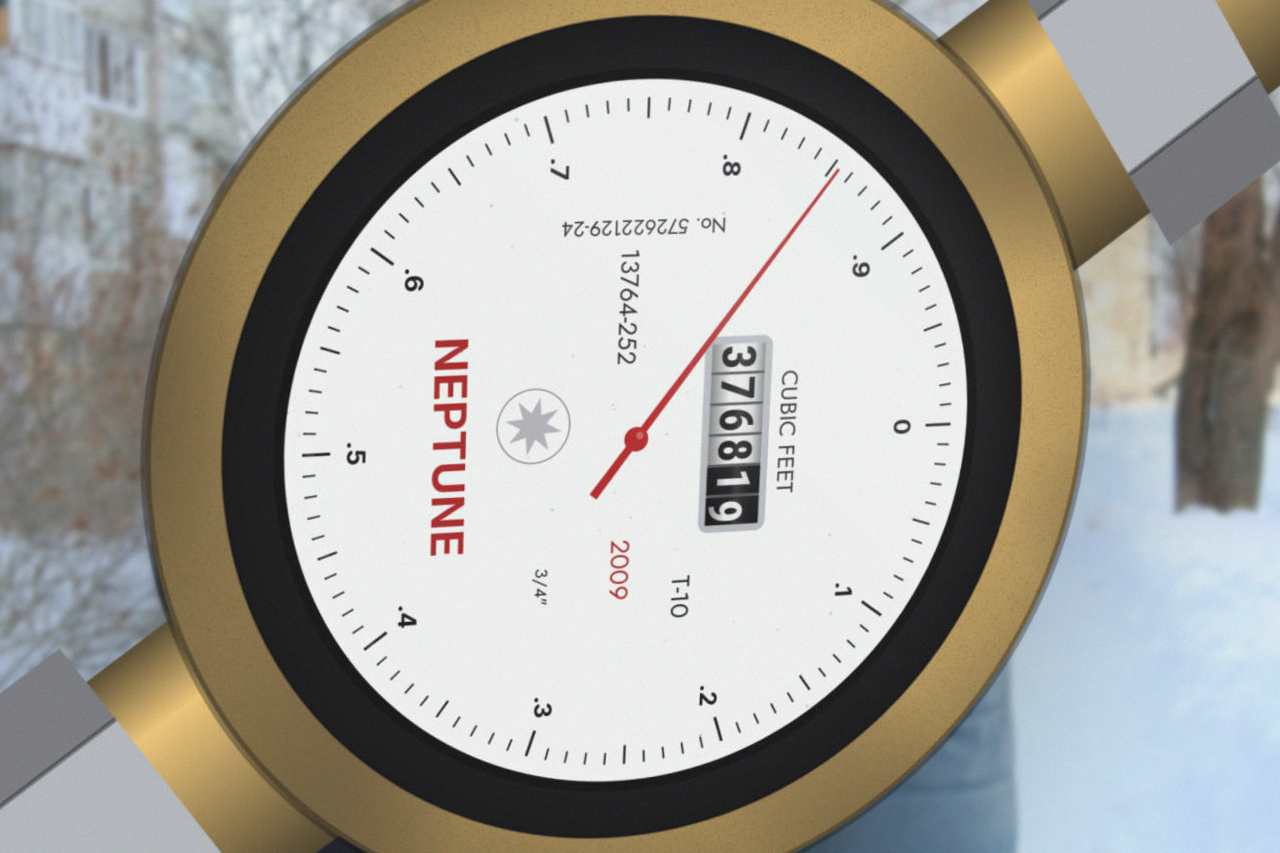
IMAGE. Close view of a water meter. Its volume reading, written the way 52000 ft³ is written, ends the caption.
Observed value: 376818.85 ft³
